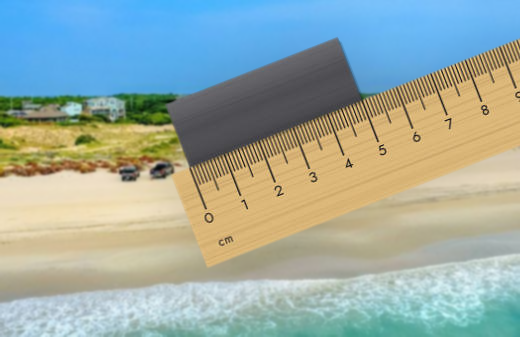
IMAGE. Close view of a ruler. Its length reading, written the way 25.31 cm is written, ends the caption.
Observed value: 5 cm
